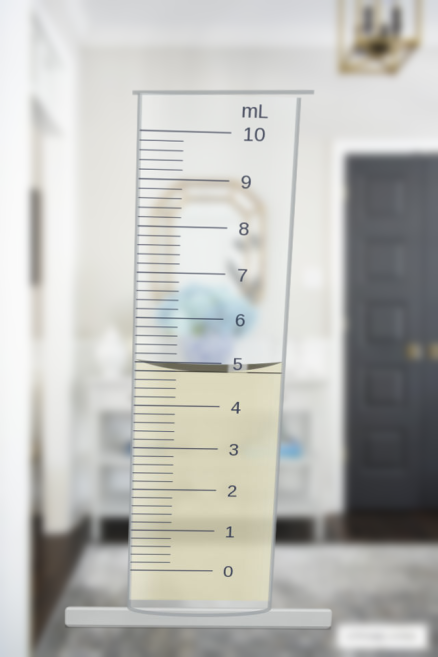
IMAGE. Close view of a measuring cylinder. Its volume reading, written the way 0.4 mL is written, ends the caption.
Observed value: 4.8 mL
